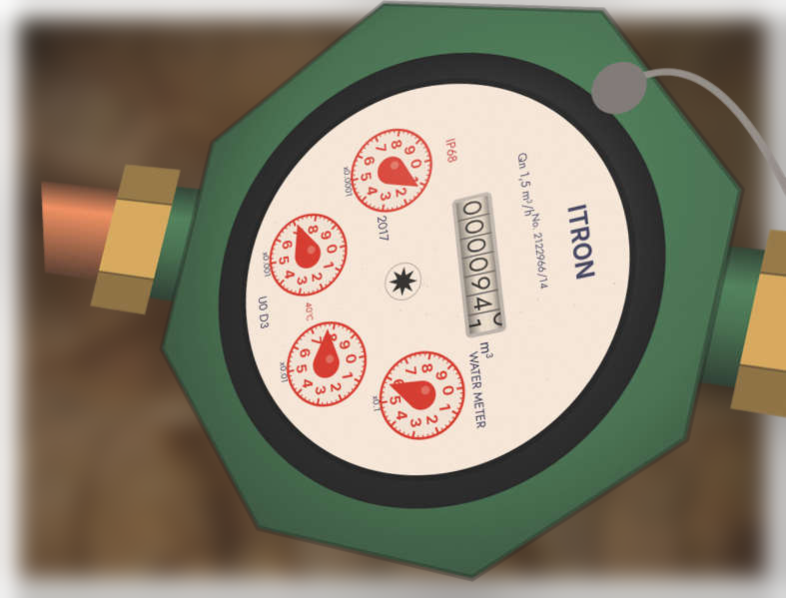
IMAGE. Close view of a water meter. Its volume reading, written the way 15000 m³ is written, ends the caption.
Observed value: 940.5771 m³
